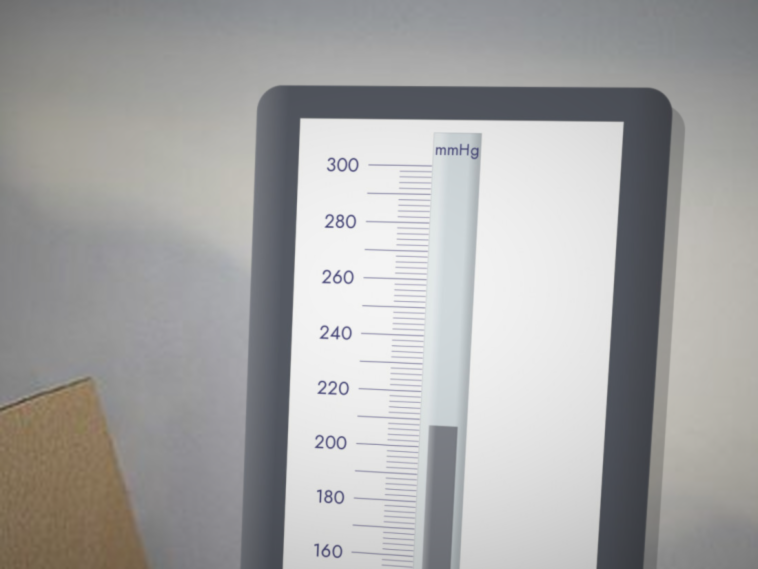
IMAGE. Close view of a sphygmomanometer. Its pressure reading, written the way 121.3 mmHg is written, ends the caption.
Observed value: 208 mmHg
